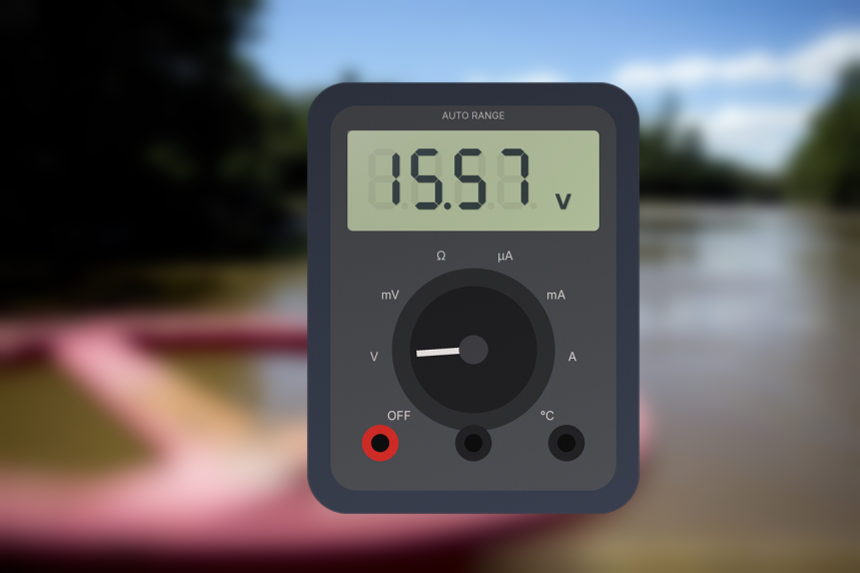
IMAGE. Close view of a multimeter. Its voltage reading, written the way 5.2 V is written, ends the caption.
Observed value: 15.57 V
